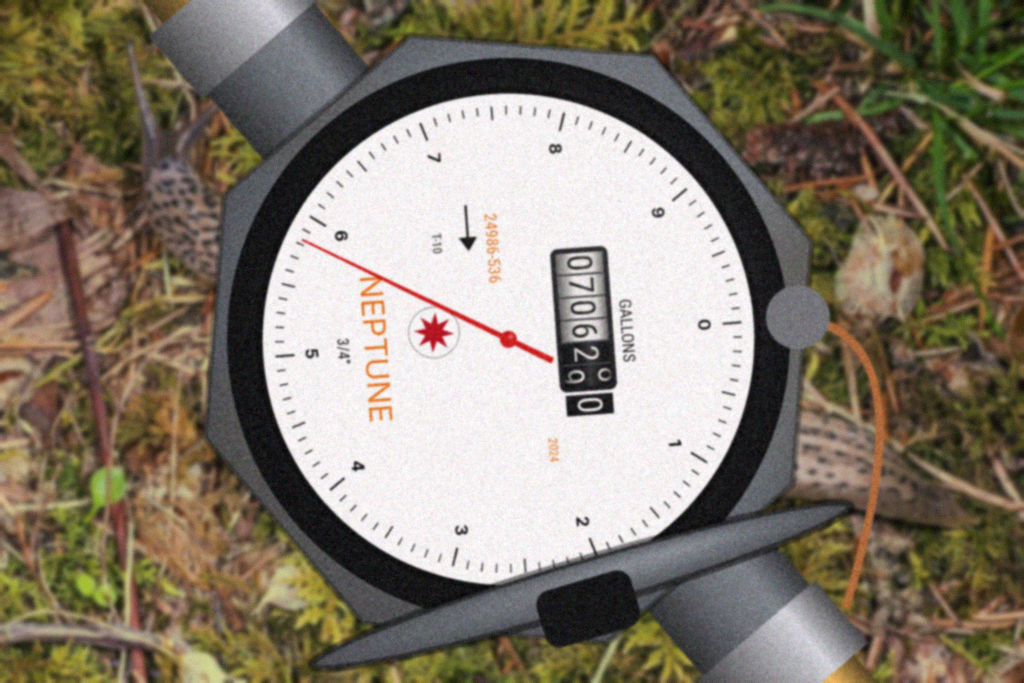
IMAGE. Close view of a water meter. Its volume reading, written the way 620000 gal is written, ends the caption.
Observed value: 706285.8 gal
